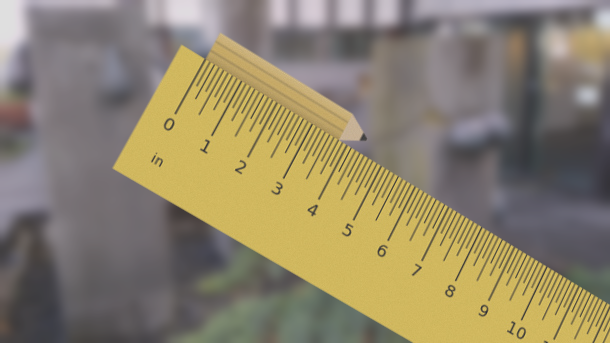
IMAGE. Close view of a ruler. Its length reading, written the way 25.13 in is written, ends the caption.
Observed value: 4.375 in
